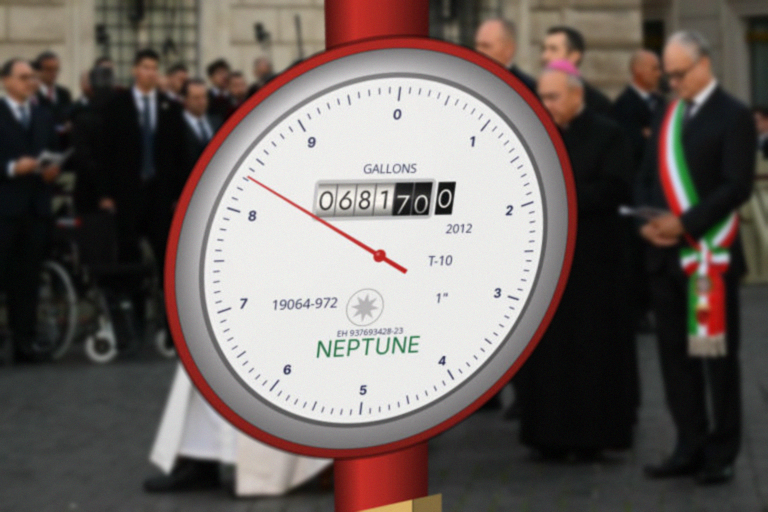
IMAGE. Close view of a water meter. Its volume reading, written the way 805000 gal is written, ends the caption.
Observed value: 681698.3 gal
